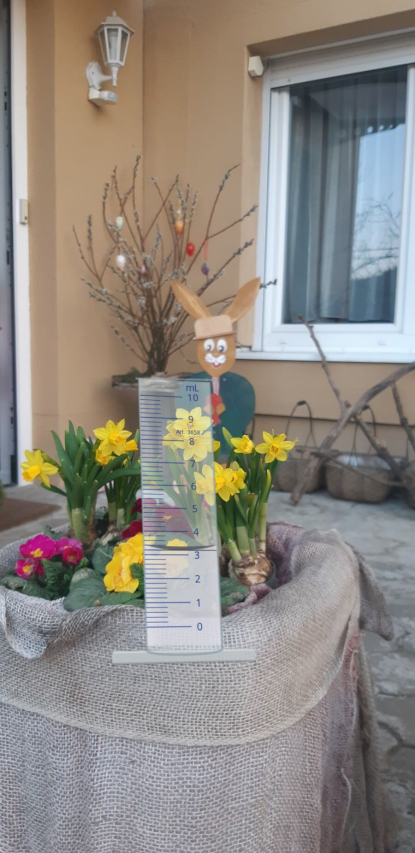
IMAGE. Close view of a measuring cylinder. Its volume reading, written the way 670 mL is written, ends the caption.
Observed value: 3.2 mL
